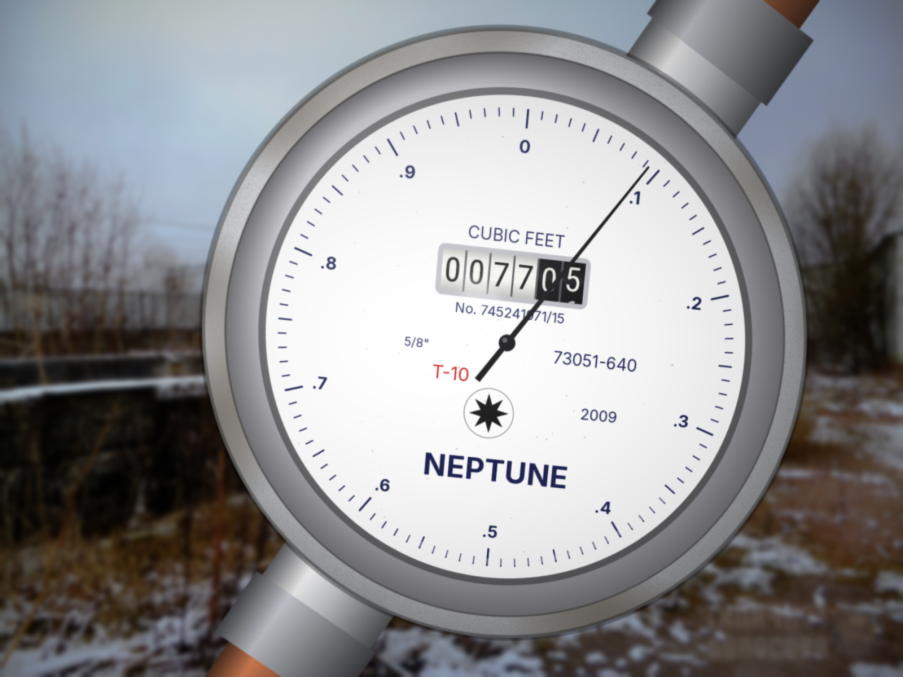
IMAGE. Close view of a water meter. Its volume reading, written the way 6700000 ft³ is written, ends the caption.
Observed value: 7705.09 ft³
